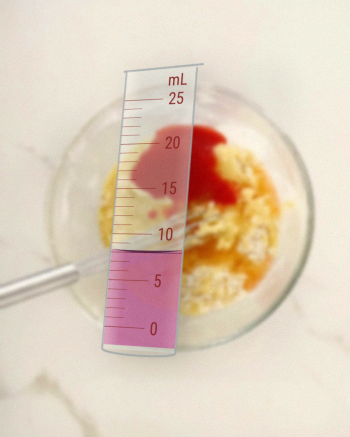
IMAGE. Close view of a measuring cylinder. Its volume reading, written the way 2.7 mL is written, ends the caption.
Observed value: 8 mL
